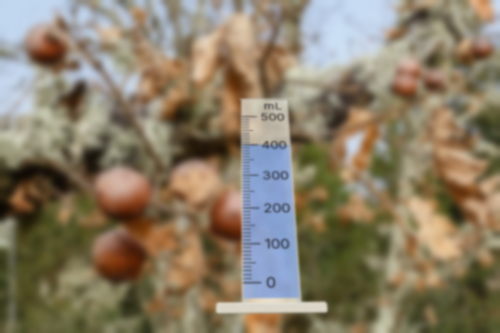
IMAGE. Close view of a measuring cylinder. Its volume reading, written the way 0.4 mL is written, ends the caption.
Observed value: 400 mL
